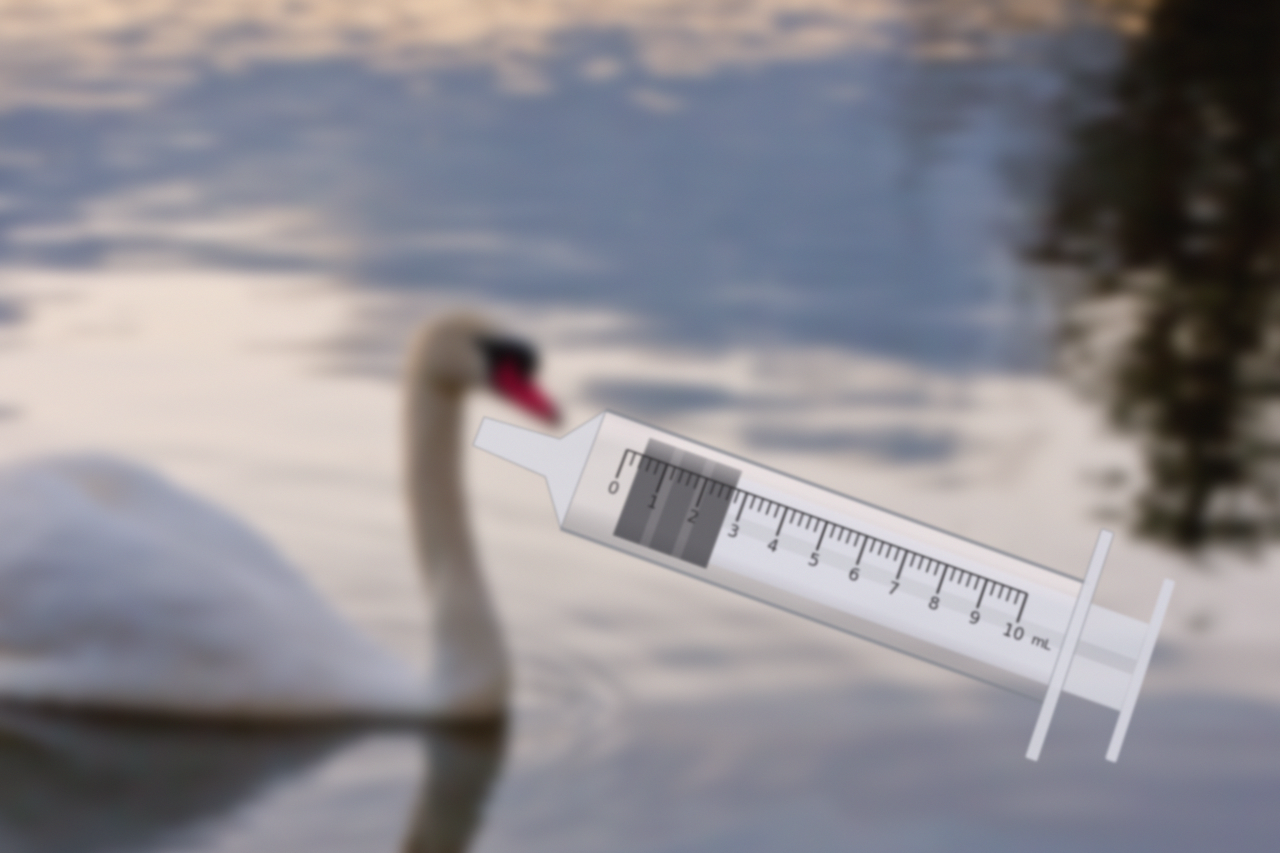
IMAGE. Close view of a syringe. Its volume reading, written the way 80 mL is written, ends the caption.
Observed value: 0.4 mL
